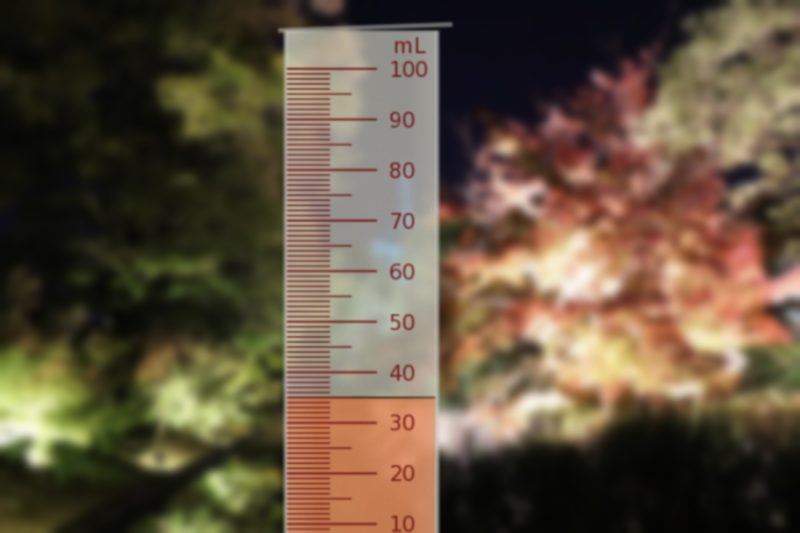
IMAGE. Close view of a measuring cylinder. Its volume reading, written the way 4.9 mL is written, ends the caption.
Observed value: 35 mL
